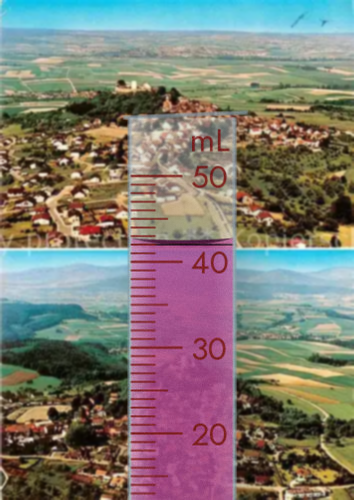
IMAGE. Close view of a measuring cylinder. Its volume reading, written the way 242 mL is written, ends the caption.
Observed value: 42 mL
